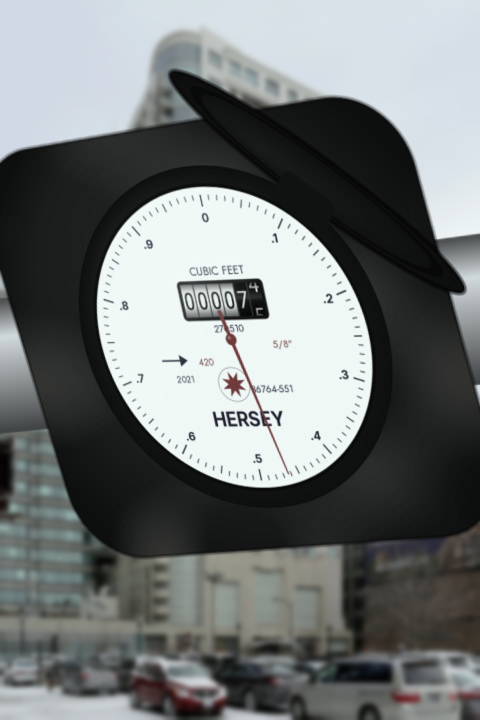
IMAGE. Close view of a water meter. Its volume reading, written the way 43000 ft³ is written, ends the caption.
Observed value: 74.46 ft³
